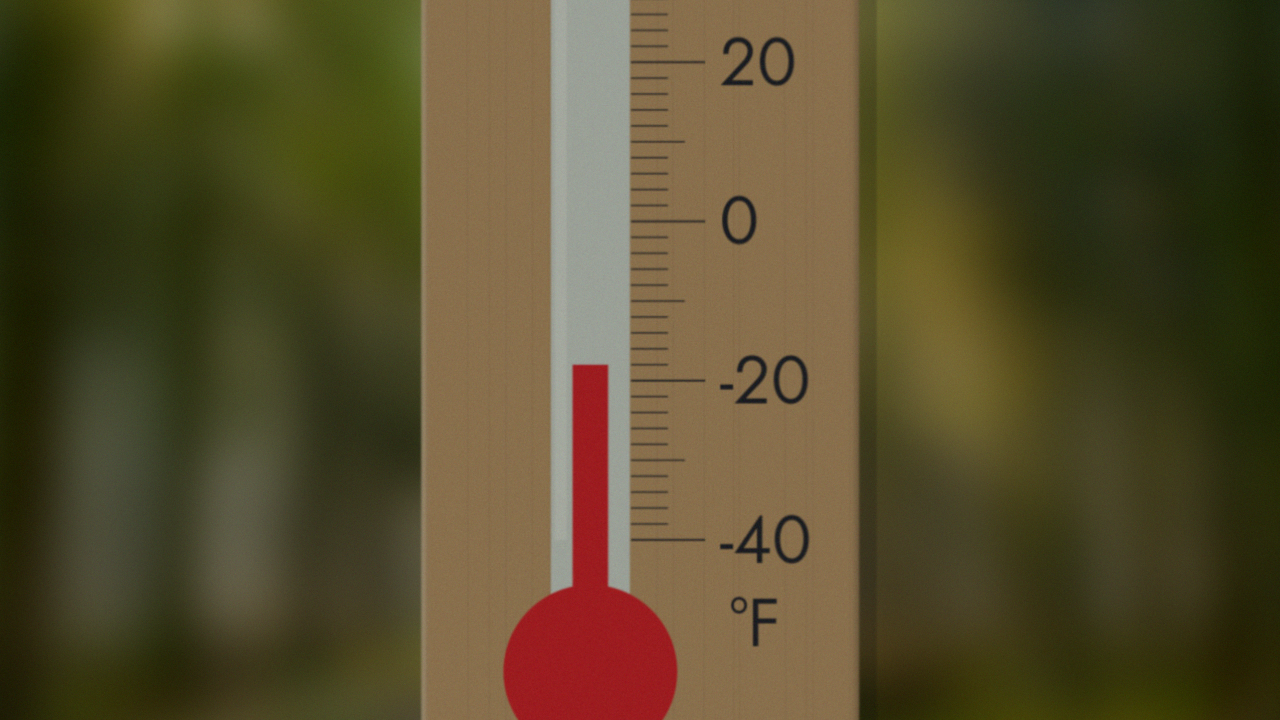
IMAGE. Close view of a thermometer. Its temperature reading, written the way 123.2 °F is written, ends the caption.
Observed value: -18 °F
